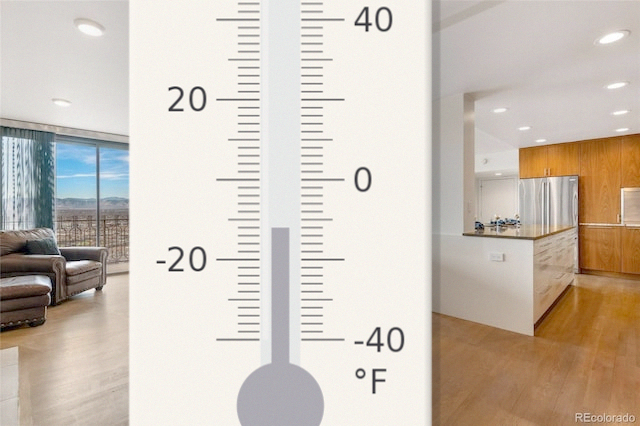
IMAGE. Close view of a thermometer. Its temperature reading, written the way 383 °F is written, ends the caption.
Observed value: -12 °F
